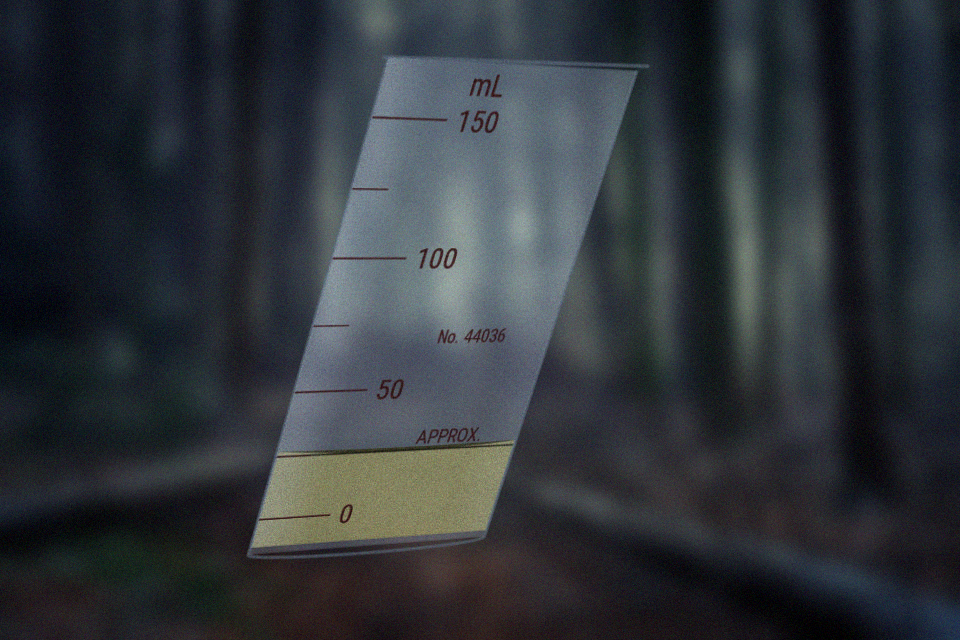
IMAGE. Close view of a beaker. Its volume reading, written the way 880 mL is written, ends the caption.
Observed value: 25 mL
